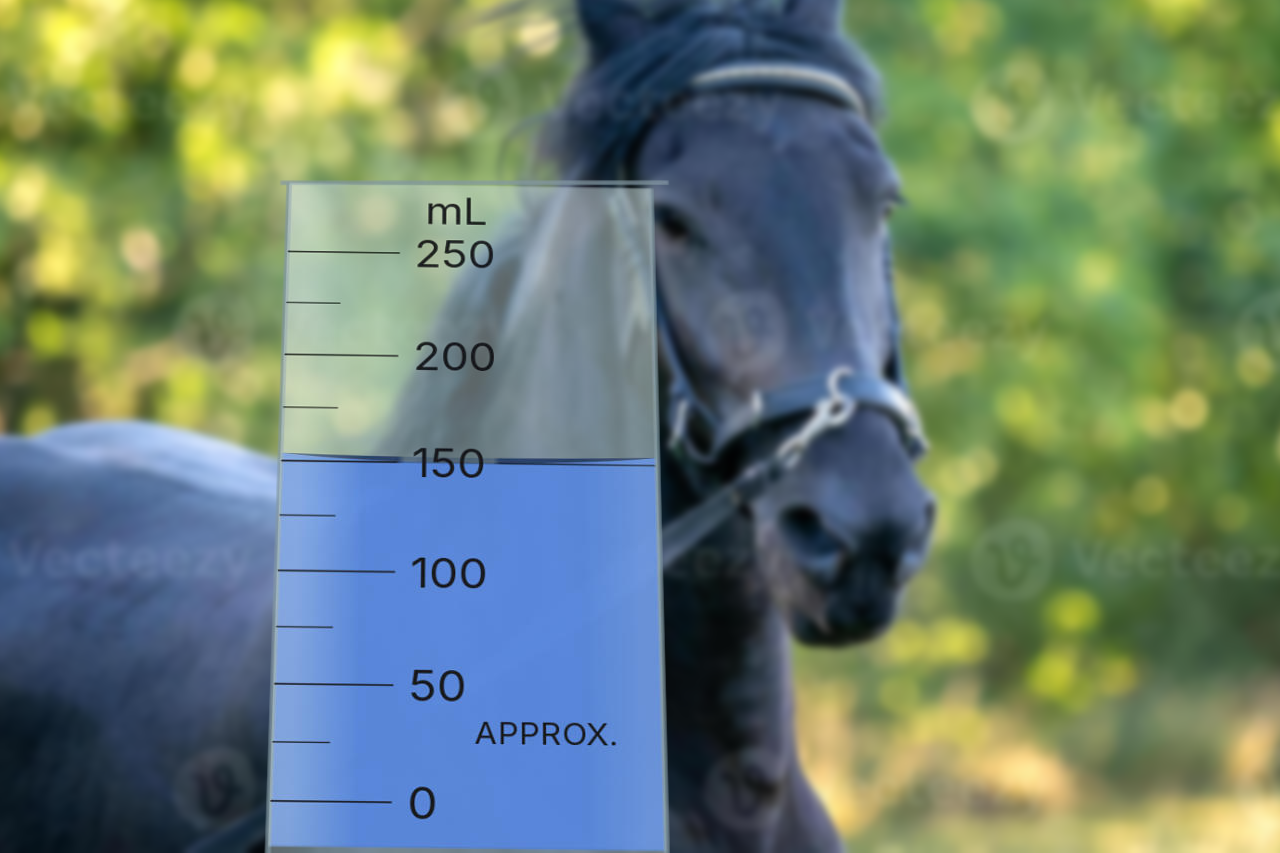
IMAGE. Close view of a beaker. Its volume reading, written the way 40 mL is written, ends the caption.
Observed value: 150 mL
